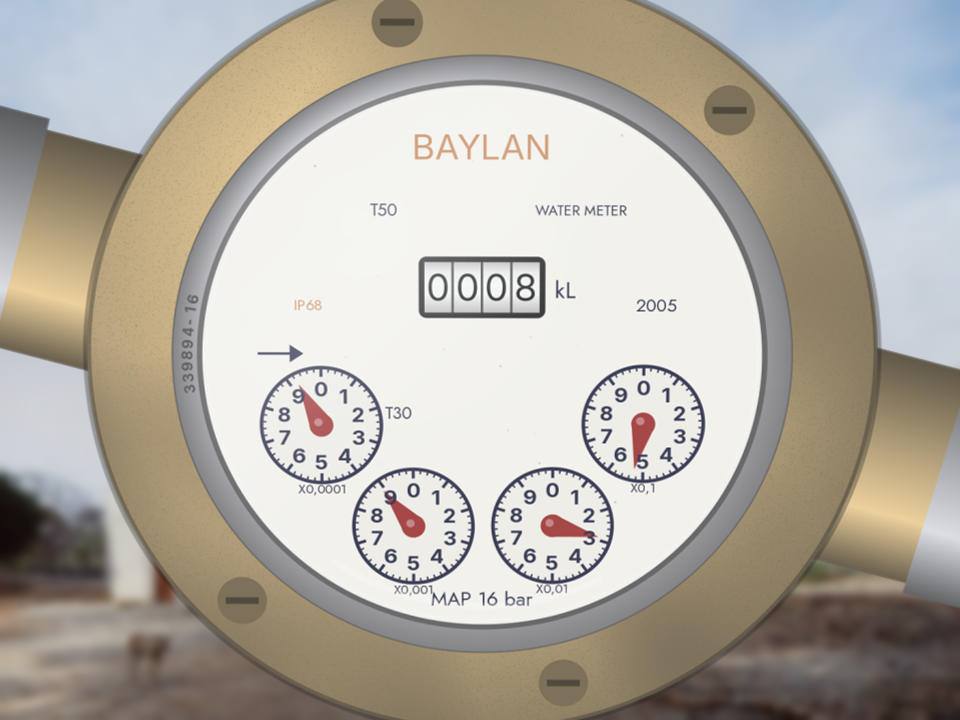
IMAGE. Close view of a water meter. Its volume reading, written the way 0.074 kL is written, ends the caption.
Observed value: 8.5289 kL
